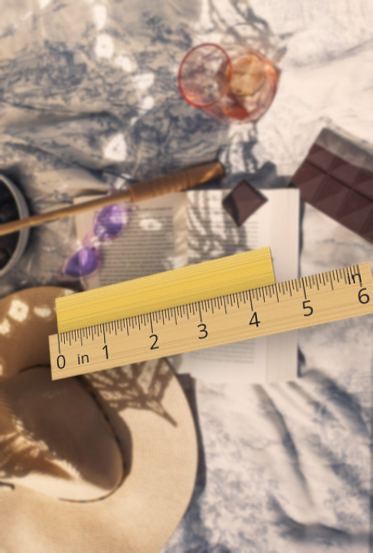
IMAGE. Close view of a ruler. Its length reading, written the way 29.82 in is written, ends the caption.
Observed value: 4.5 in
